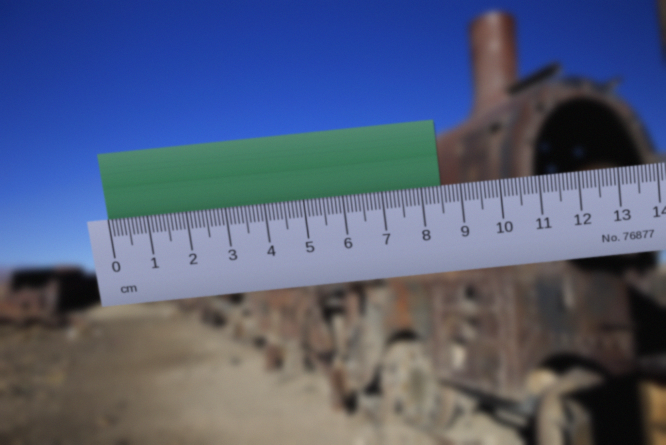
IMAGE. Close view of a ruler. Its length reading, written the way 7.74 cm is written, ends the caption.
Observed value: 8.5 cm
